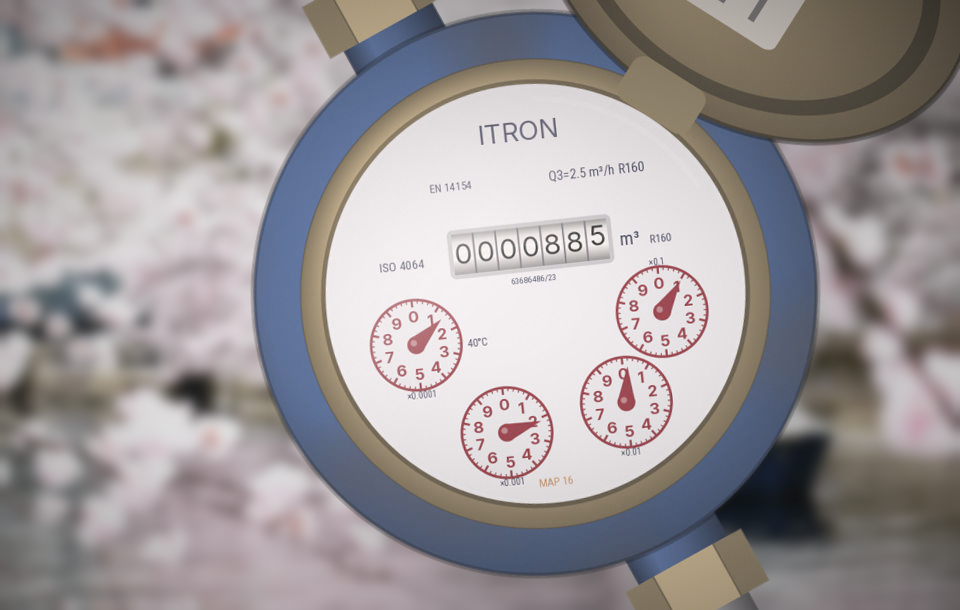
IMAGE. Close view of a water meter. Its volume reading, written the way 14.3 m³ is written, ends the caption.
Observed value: 885.1021 m³
